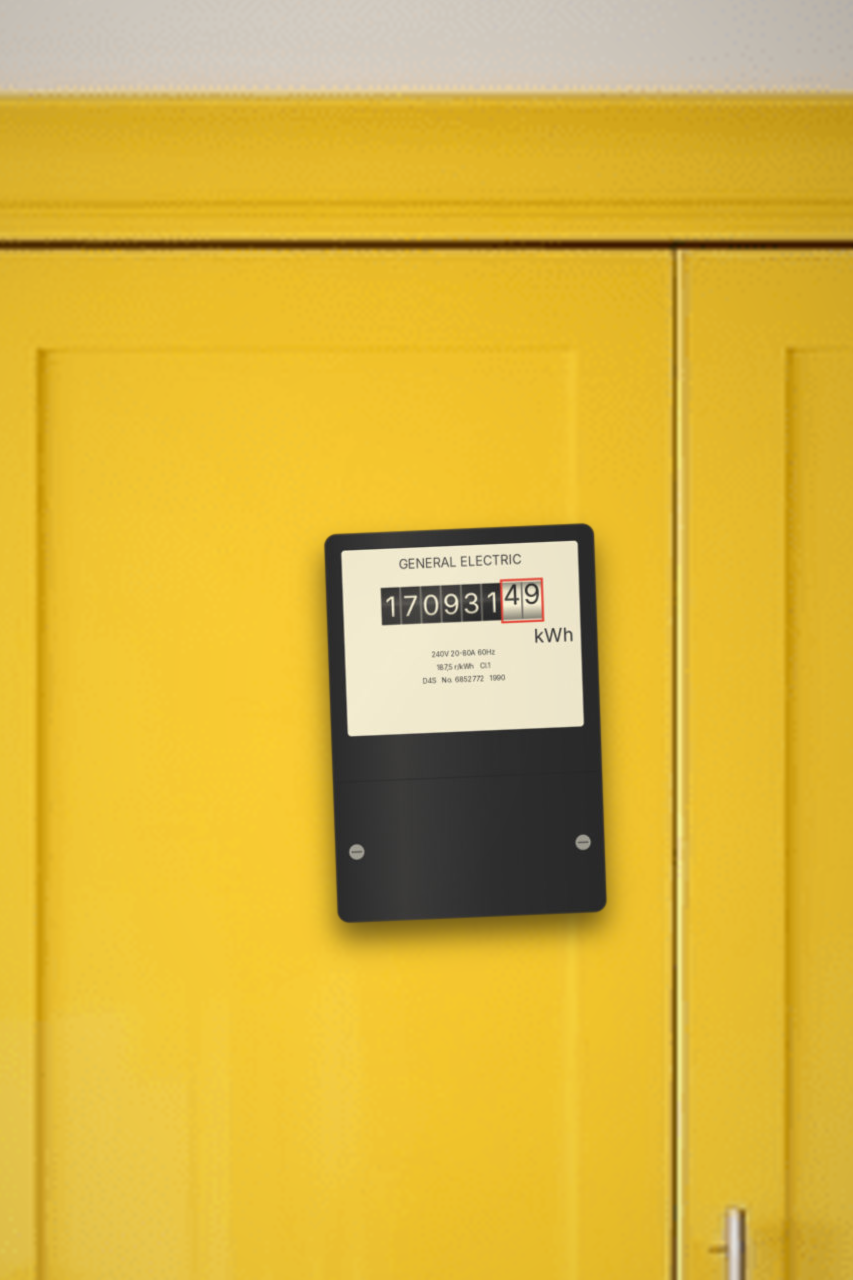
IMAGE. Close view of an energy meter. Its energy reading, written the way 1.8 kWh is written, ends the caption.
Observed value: 170931.49 kWh
